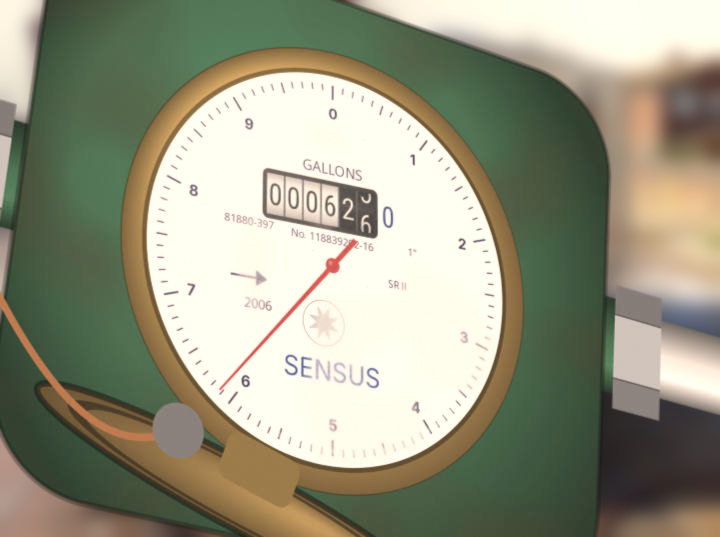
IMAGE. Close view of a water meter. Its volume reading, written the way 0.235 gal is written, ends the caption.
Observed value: 6256.1 gal
